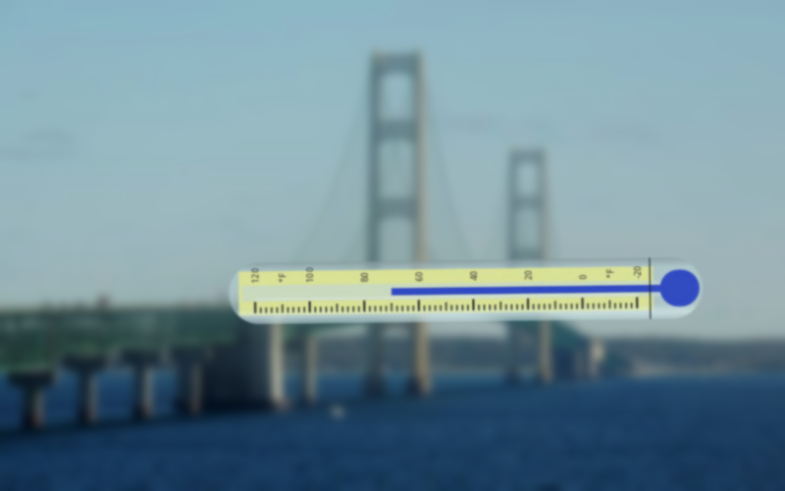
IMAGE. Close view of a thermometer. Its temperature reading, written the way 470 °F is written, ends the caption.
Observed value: 70 °F
